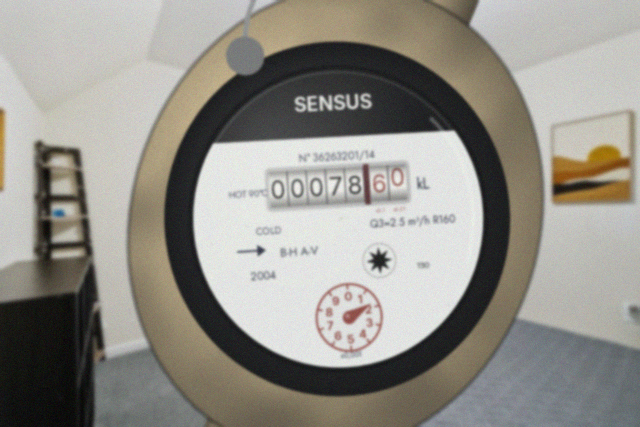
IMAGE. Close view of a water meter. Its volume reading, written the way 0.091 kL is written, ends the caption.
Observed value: 78.601 kL
